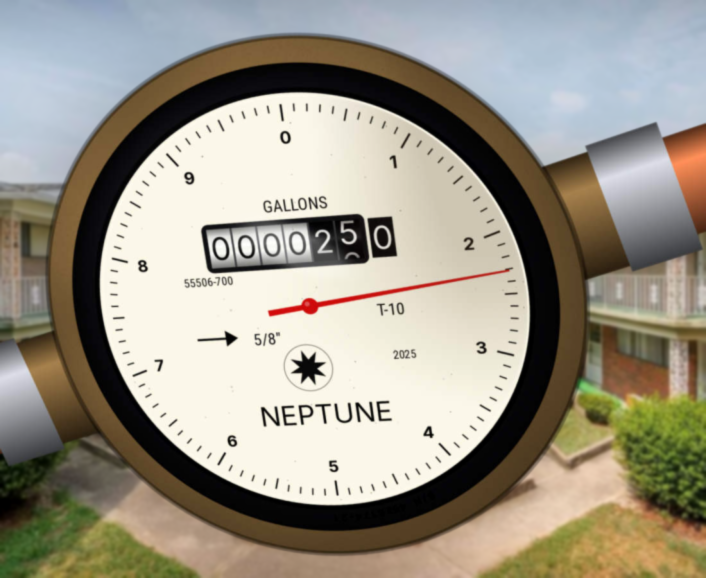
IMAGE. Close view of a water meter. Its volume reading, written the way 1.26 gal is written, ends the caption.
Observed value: 252.3 gal
